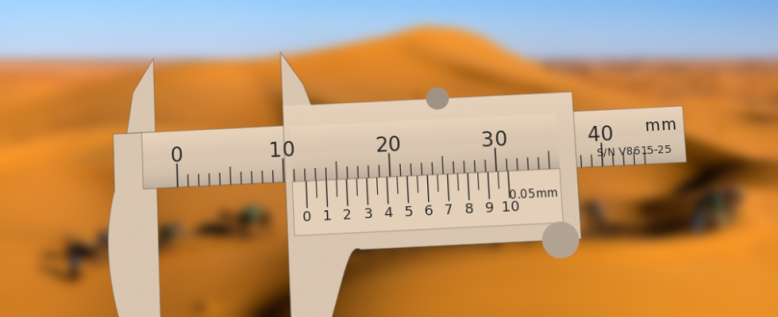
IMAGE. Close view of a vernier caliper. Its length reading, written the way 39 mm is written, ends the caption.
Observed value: 12.1 mm
